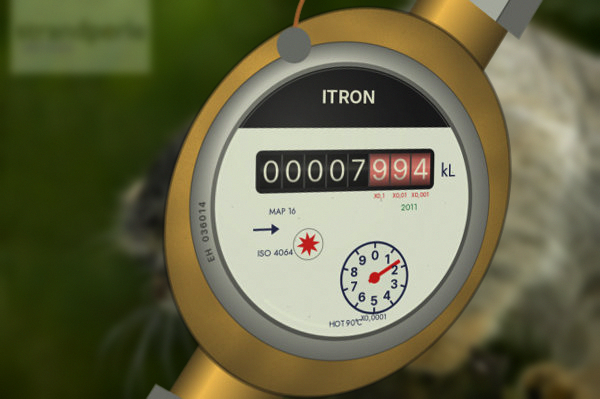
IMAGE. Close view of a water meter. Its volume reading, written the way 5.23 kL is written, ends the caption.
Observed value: 7.9941 kL
